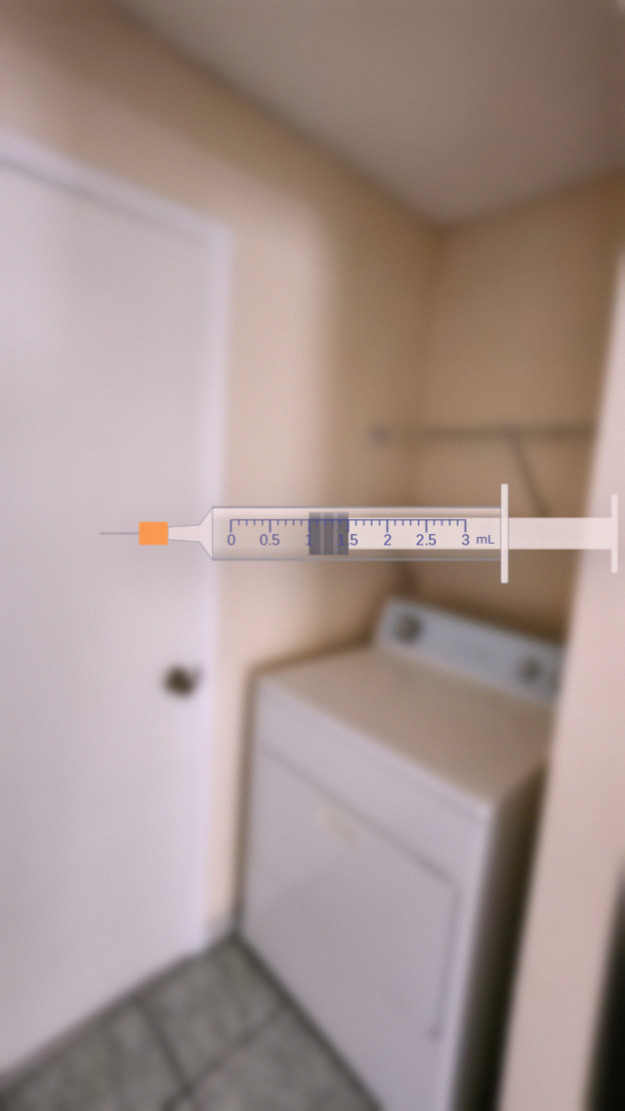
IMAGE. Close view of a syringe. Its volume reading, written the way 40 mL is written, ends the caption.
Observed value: 1 mL
